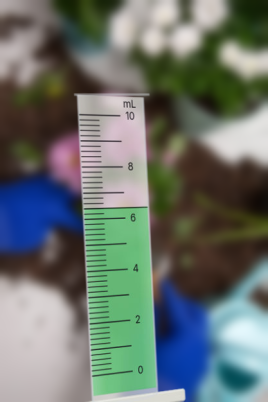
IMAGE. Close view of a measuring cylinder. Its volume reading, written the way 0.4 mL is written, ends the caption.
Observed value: 6.4 mL
